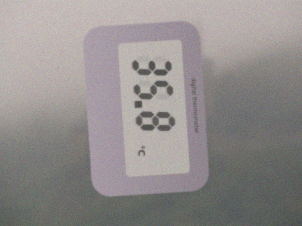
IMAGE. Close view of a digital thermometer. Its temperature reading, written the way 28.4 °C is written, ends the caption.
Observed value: 35.8 °C
